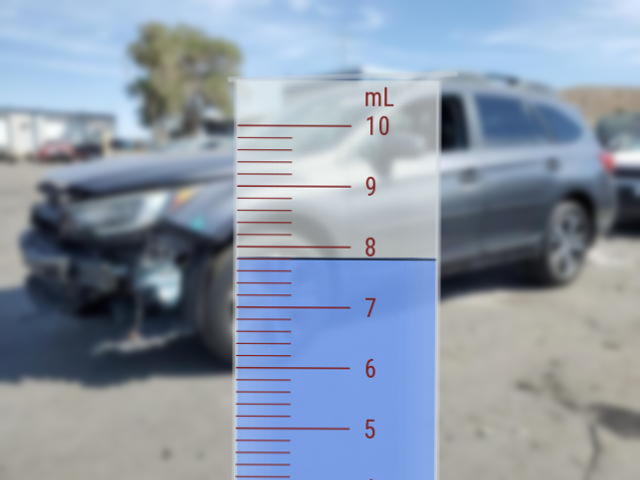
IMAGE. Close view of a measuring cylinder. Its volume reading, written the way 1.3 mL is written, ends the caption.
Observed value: 7.8 mL
